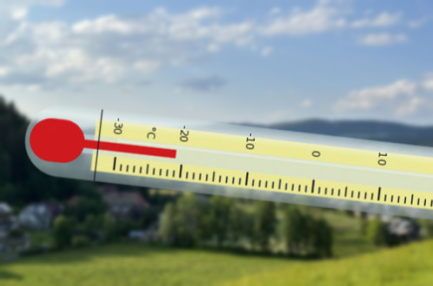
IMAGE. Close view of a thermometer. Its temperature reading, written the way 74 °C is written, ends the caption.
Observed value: -21 °C
